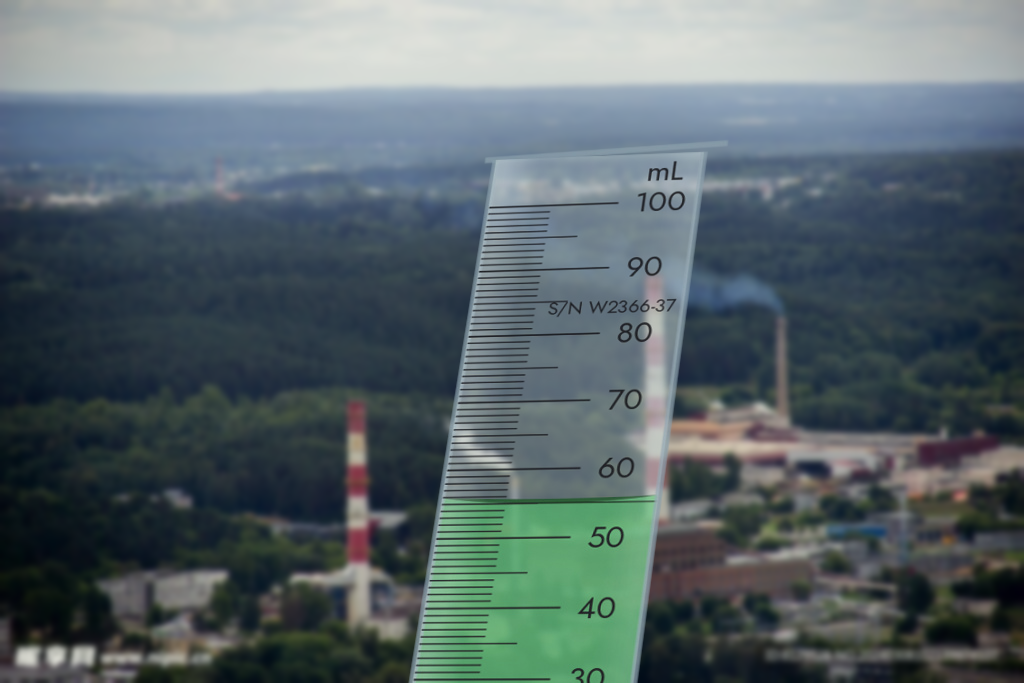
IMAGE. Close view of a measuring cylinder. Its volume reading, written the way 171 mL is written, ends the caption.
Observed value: 55 mL
